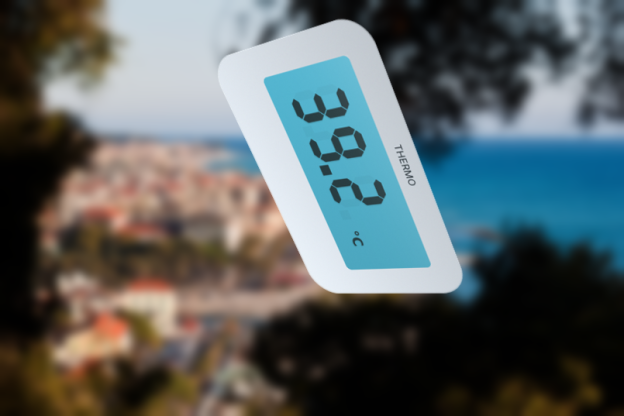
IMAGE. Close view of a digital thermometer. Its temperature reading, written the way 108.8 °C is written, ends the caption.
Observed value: 39.2 °C
